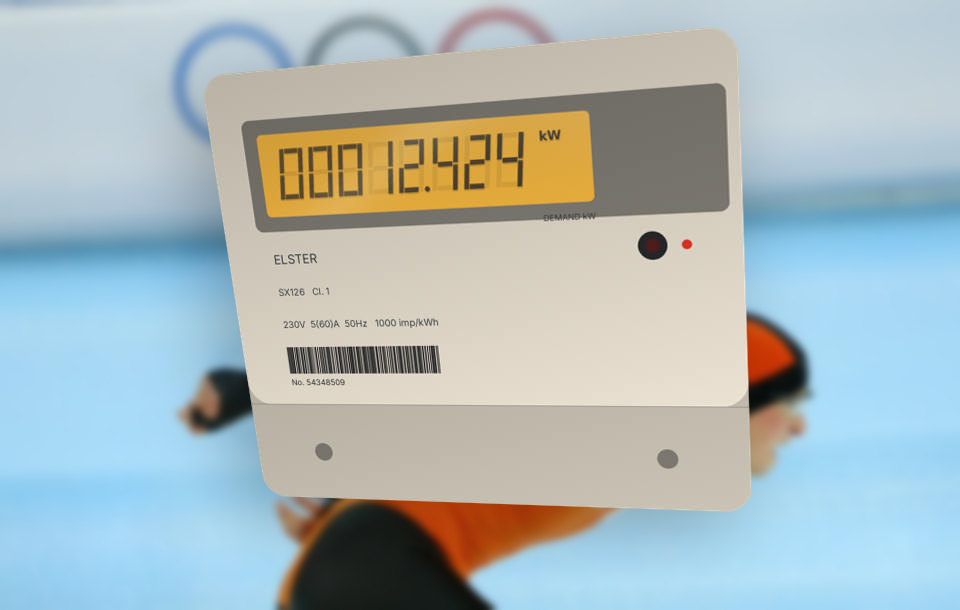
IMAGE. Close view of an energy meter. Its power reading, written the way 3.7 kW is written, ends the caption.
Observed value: 12.424 kW
